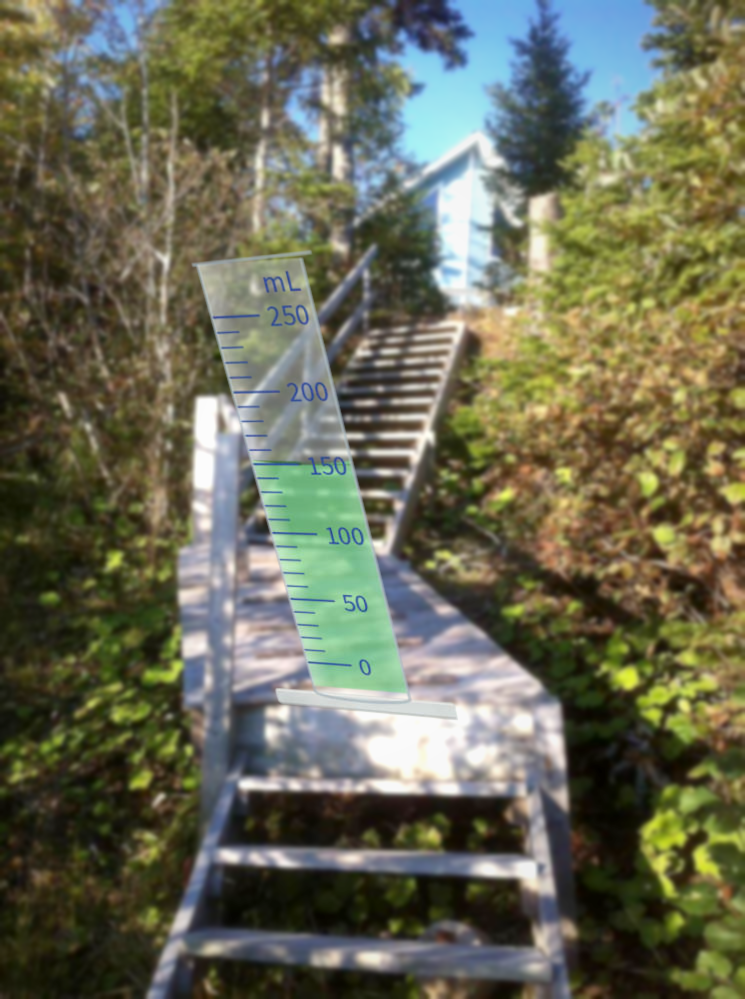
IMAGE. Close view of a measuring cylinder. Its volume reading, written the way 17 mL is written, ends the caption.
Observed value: 150 mL
